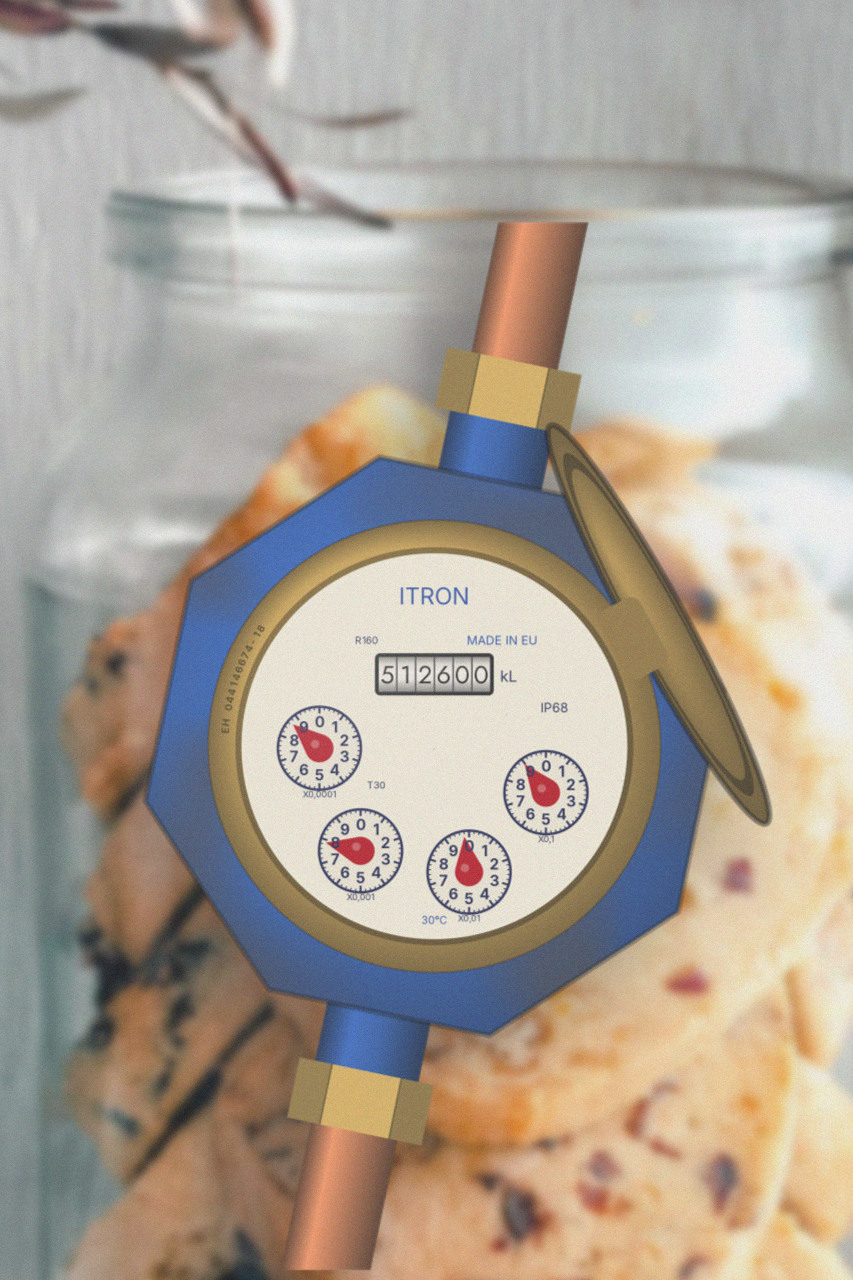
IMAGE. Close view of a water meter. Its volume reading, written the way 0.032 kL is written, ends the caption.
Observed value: 512600.8978 kL
